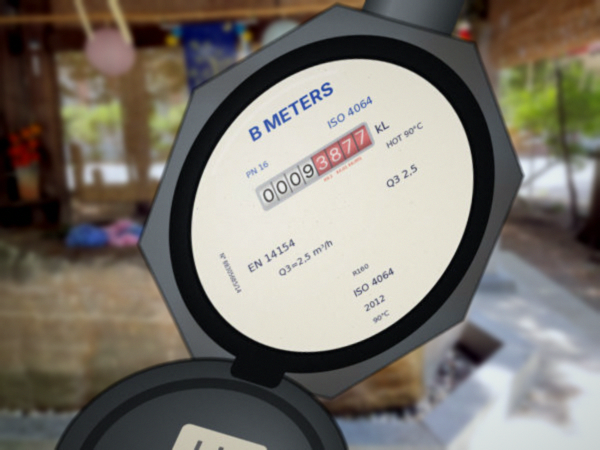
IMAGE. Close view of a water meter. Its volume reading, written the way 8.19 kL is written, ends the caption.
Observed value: 9.3877 kL
